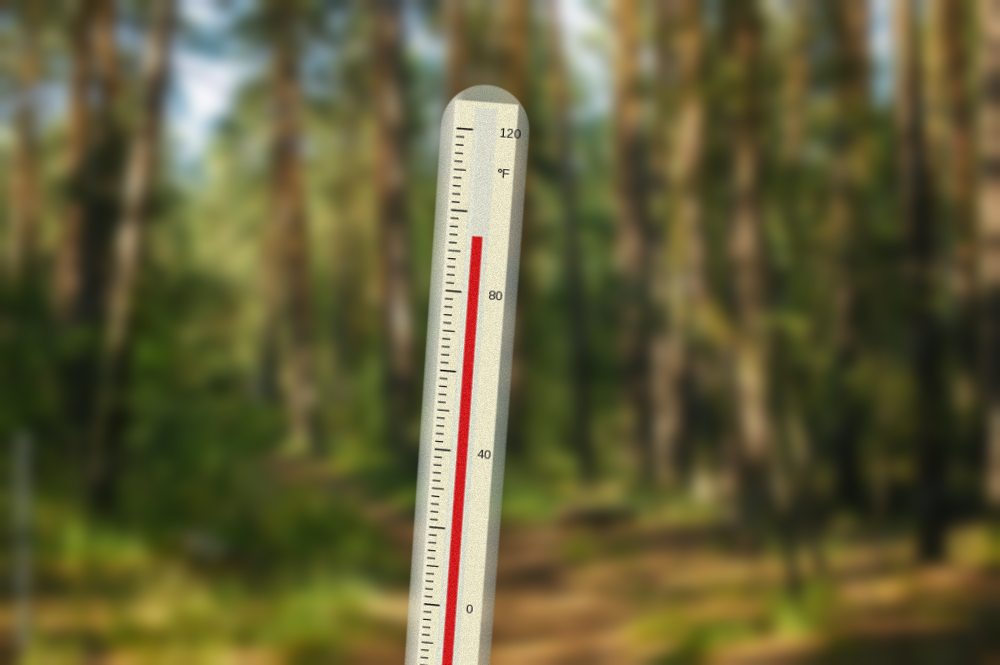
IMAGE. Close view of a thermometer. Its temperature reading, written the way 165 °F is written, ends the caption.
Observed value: 94 °F
